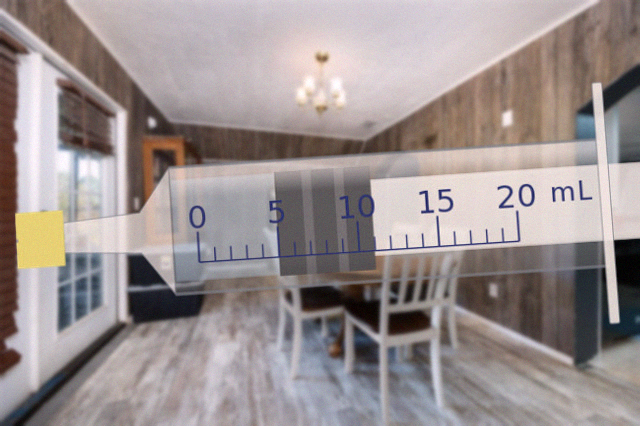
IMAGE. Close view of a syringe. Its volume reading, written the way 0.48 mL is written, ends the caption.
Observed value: 5 mL
